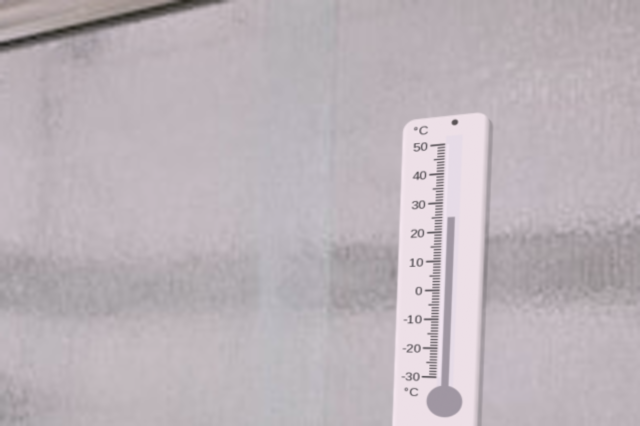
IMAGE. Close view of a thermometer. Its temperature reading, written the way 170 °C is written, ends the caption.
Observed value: 25 °C
